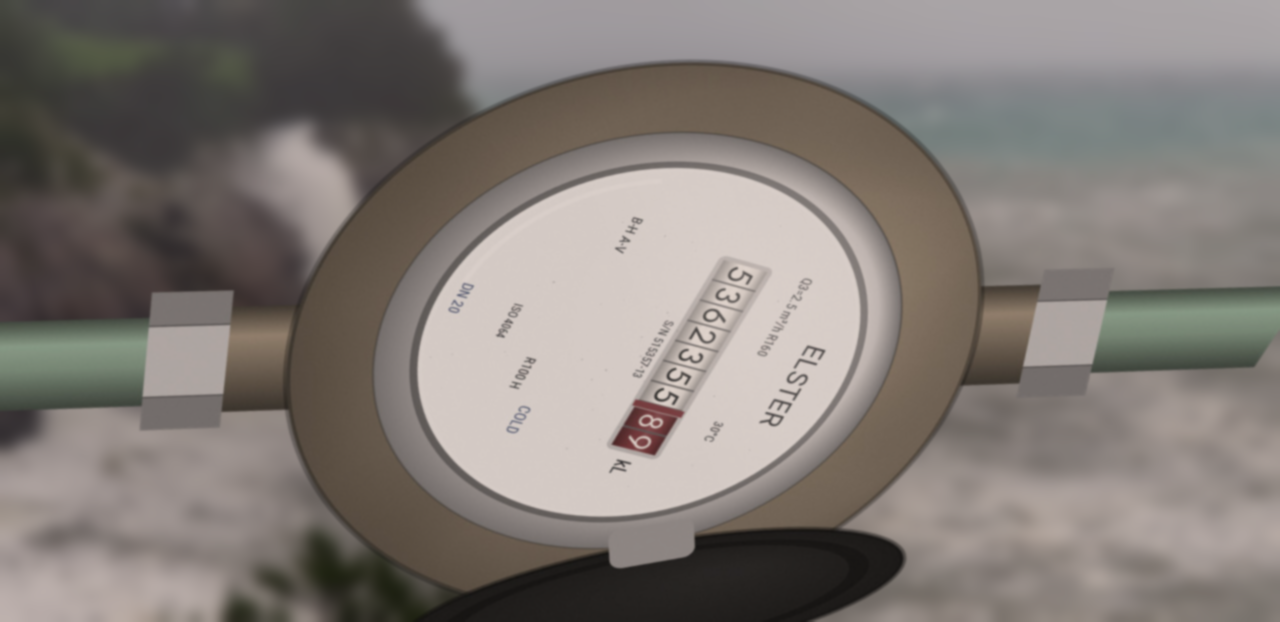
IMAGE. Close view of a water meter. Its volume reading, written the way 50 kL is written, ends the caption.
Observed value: 5362355.89 kL
